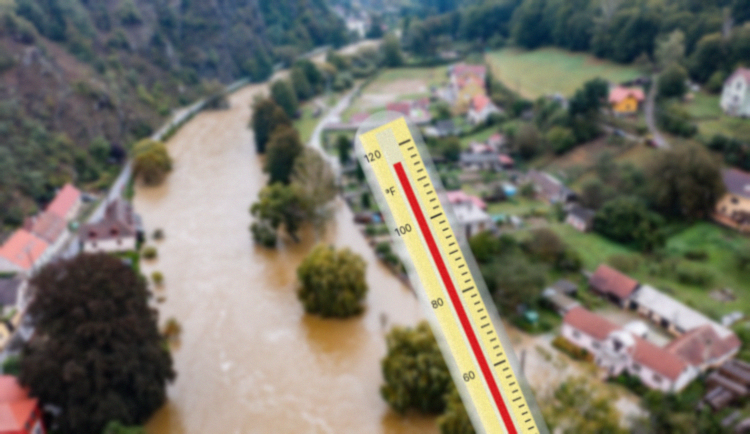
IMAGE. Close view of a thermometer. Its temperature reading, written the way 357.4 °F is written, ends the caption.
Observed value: 116 °F
